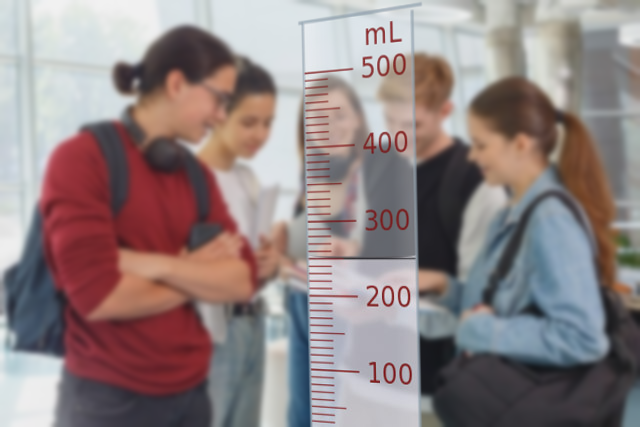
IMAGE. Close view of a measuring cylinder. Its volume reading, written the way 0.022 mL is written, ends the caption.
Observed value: 250 mL
